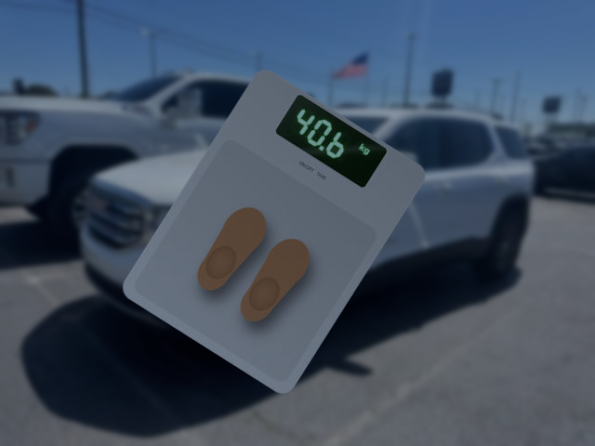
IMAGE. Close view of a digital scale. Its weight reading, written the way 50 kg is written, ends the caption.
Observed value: 40.6 kg
